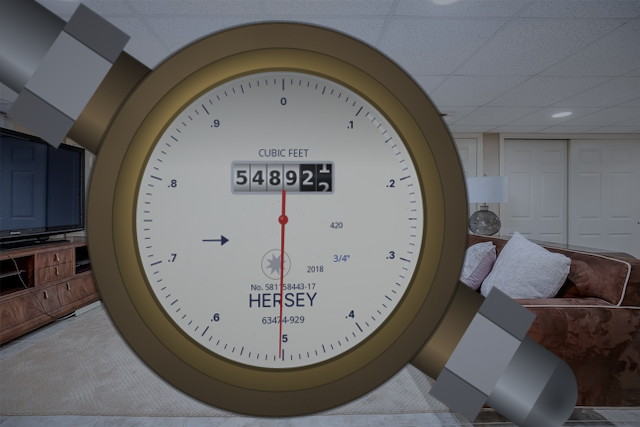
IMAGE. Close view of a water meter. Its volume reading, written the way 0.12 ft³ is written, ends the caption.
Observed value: 548921.50 ft³
